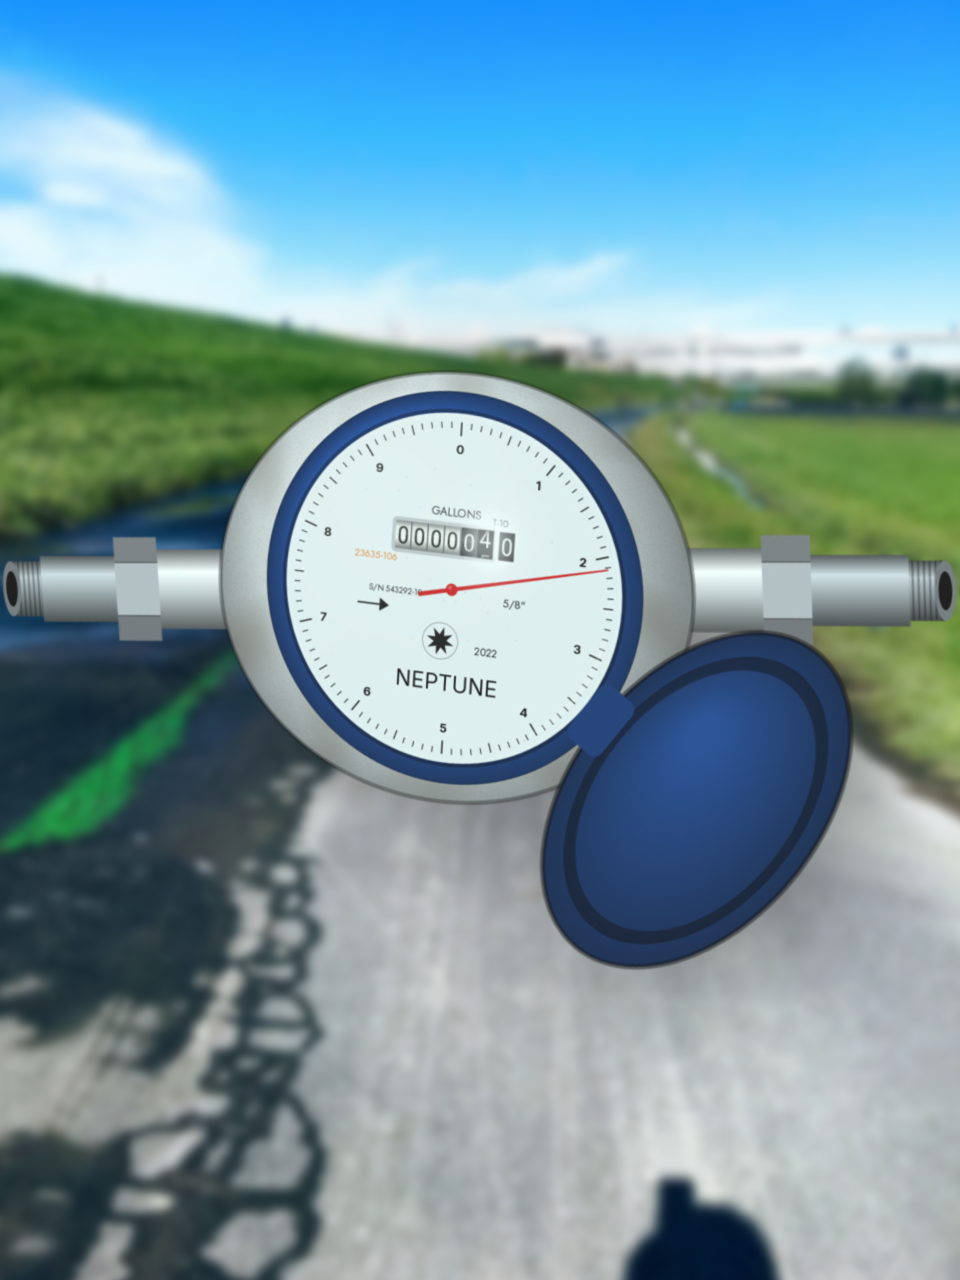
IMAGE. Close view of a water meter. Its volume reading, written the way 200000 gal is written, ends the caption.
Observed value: 42.1 gal
